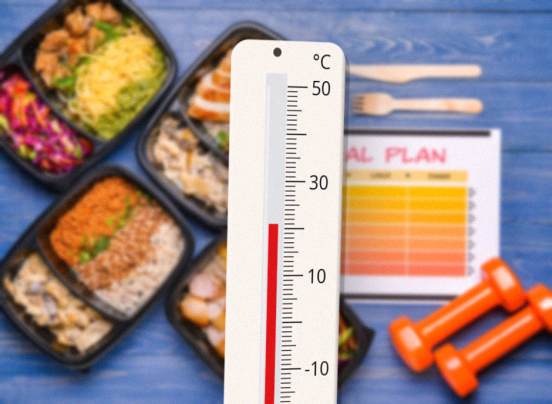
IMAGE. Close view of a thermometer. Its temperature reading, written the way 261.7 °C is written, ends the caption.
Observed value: 21 °C
